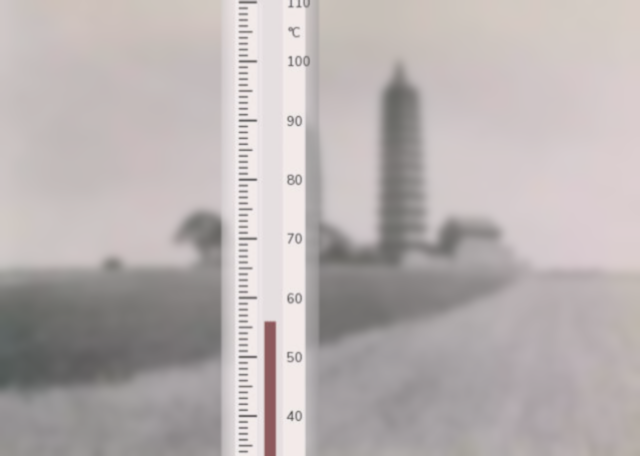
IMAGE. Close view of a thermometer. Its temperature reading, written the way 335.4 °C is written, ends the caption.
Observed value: 56 °C
